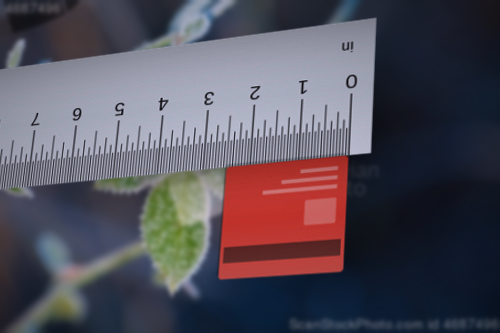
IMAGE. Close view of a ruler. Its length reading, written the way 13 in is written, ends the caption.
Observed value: 2.5 in
